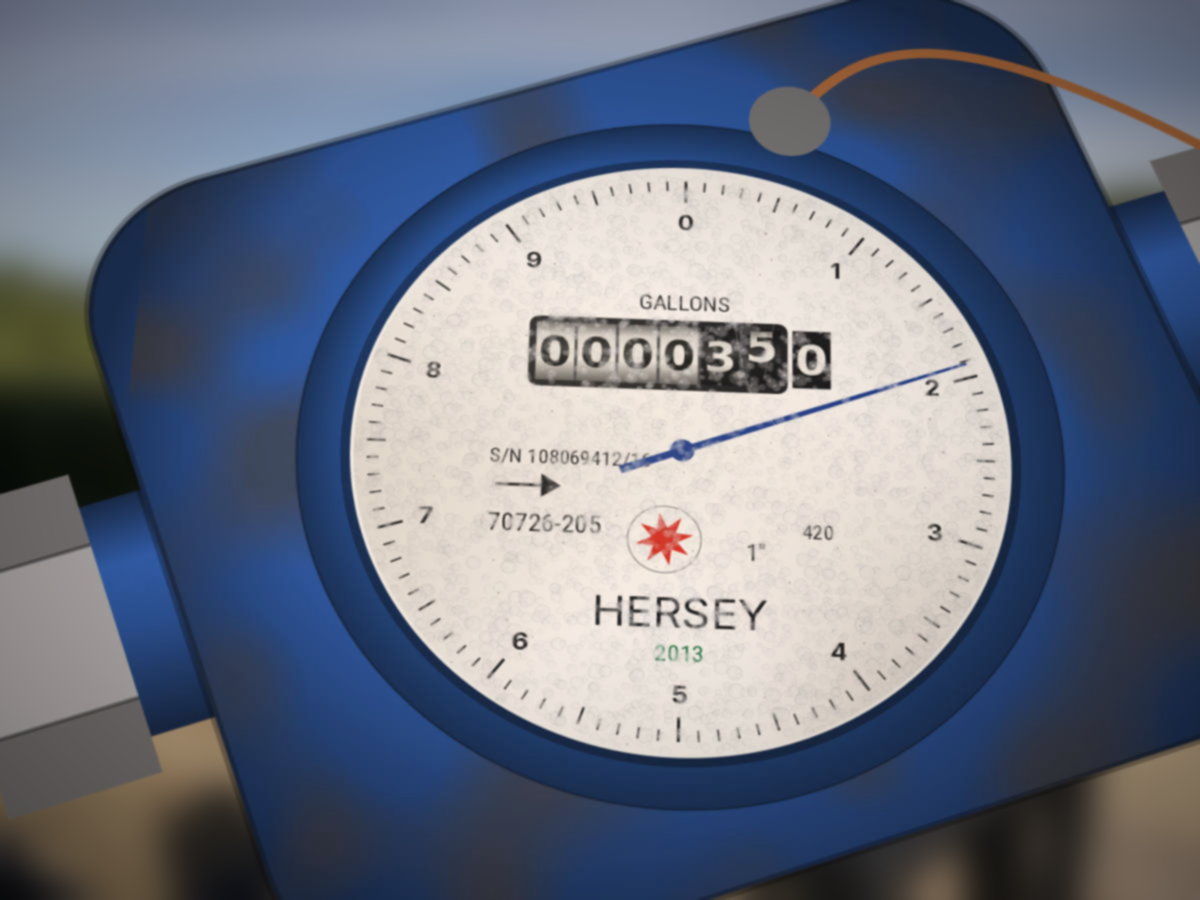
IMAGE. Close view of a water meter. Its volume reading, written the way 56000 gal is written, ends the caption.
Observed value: 351.9 gal
